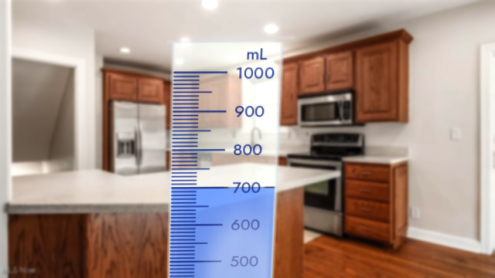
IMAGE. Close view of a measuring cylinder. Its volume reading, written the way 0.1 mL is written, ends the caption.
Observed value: 700 mL
